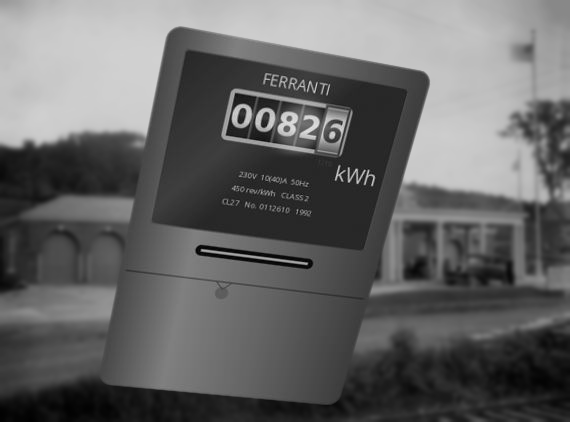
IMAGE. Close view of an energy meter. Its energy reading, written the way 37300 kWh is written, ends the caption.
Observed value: 82.6 kWh
